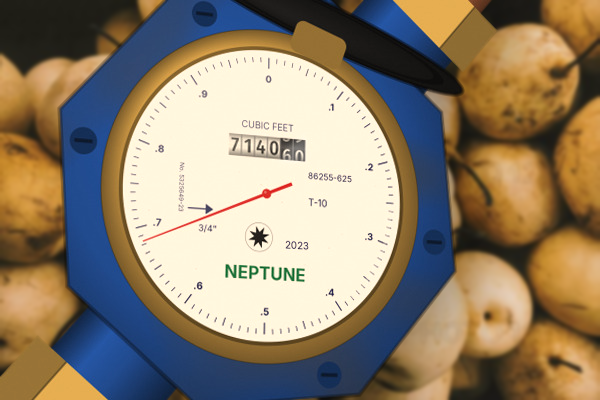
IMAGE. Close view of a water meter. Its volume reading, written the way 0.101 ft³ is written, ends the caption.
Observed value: 714059.68 ft³
